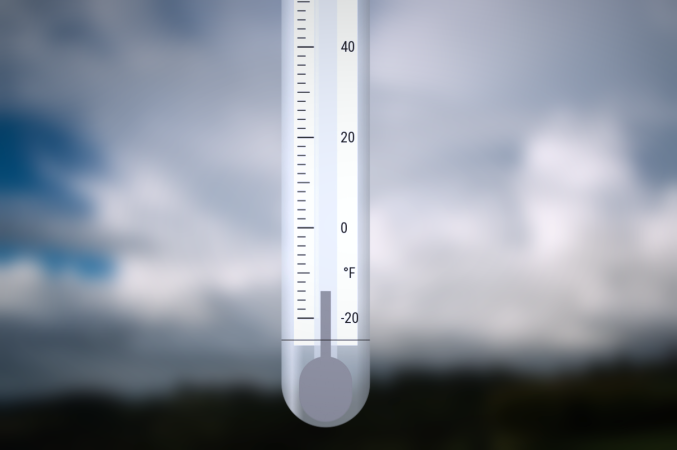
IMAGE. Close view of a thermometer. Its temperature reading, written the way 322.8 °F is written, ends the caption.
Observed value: -14 °F
